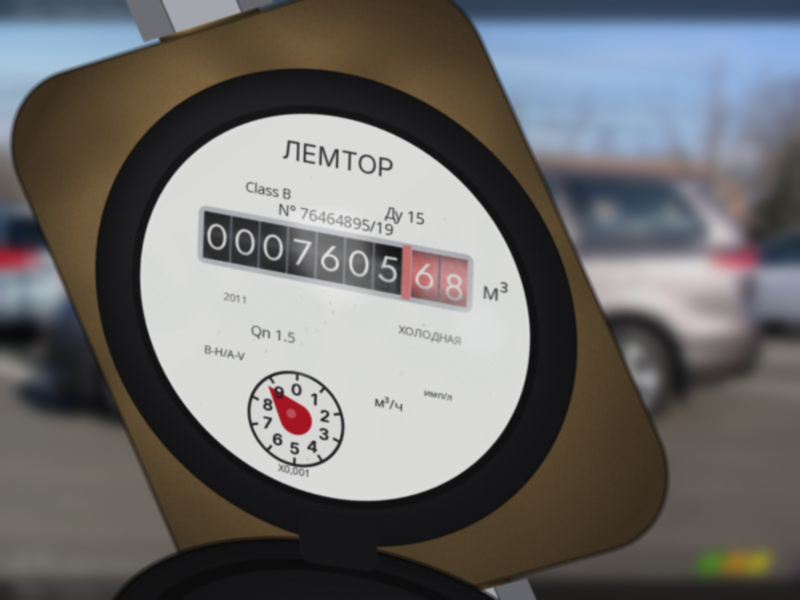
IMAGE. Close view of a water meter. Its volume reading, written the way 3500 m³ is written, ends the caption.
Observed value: 7605.678 m³
